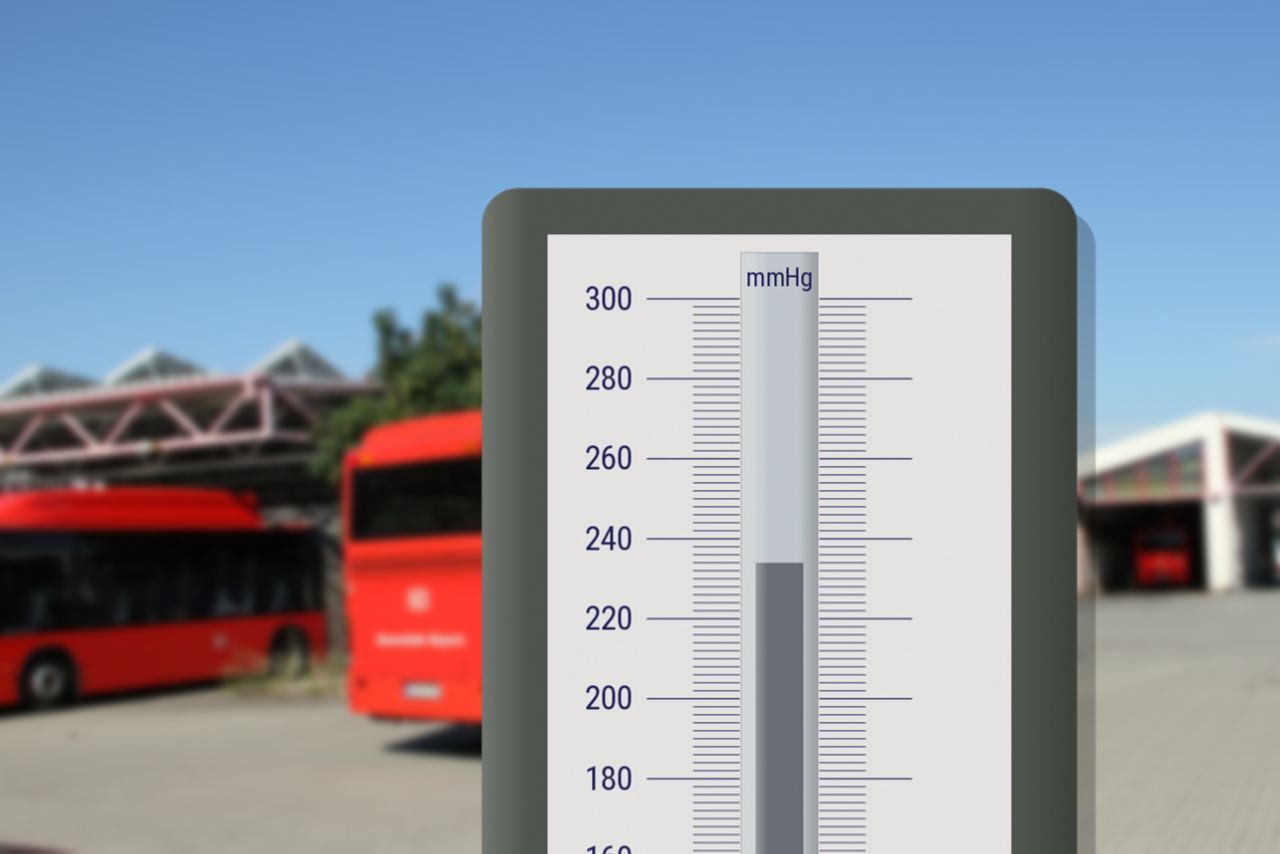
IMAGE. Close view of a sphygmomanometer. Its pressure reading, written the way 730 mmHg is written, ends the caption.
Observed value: 234 mmHg
